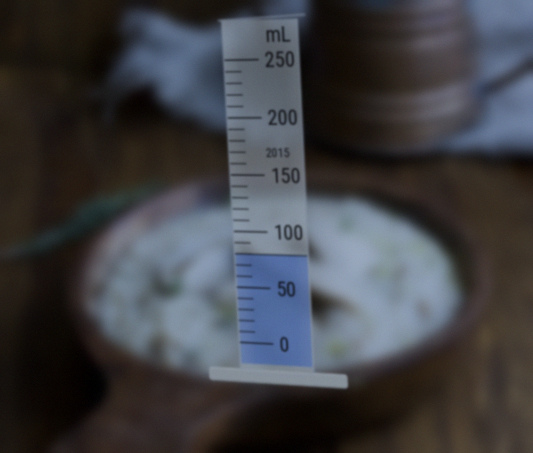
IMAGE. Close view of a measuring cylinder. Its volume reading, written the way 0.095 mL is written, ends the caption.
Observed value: 80 mL
